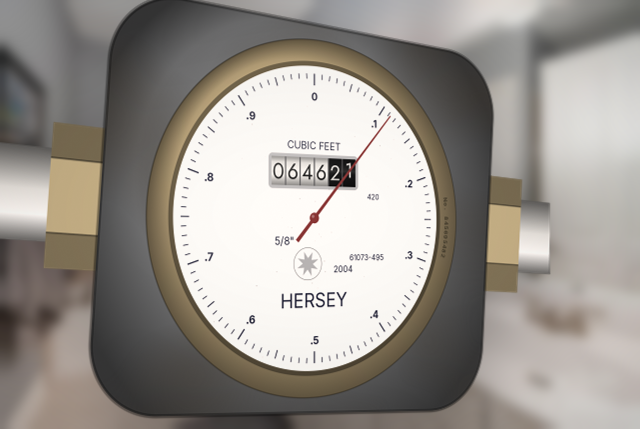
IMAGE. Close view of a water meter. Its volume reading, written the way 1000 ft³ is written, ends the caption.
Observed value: 64621.11 ft³
